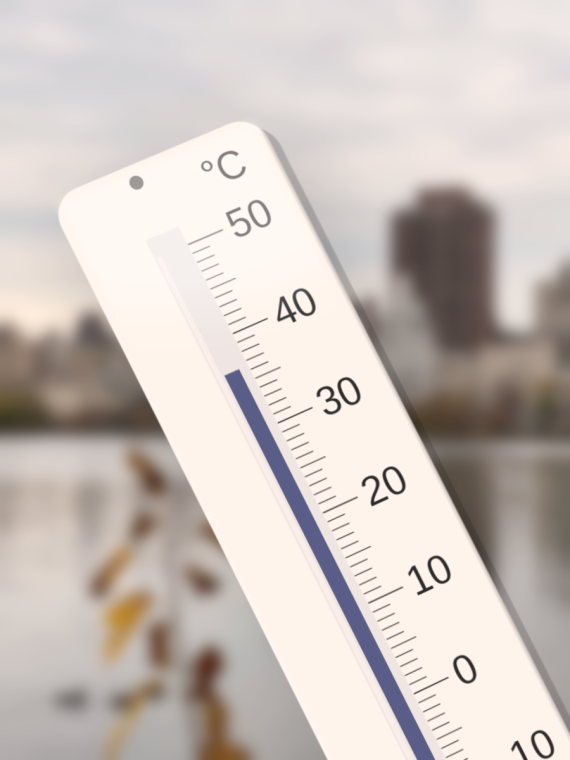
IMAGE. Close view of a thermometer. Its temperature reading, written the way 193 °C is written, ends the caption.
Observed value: 36.5 °C
